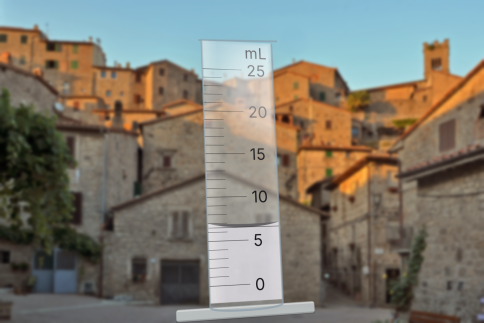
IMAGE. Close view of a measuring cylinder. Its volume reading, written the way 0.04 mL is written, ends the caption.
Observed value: 6.5 mL
